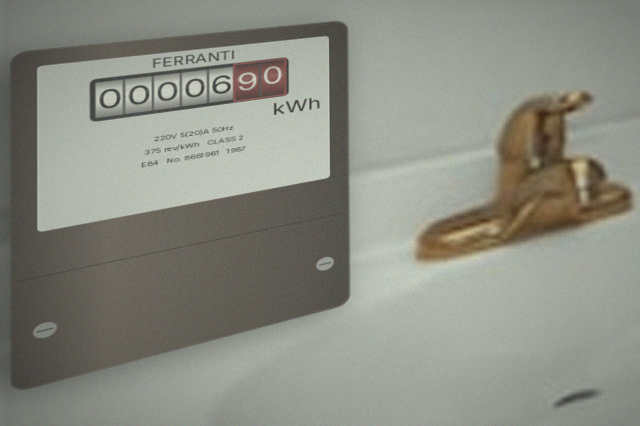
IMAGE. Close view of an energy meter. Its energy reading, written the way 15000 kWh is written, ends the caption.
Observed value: 6.90 kWh
